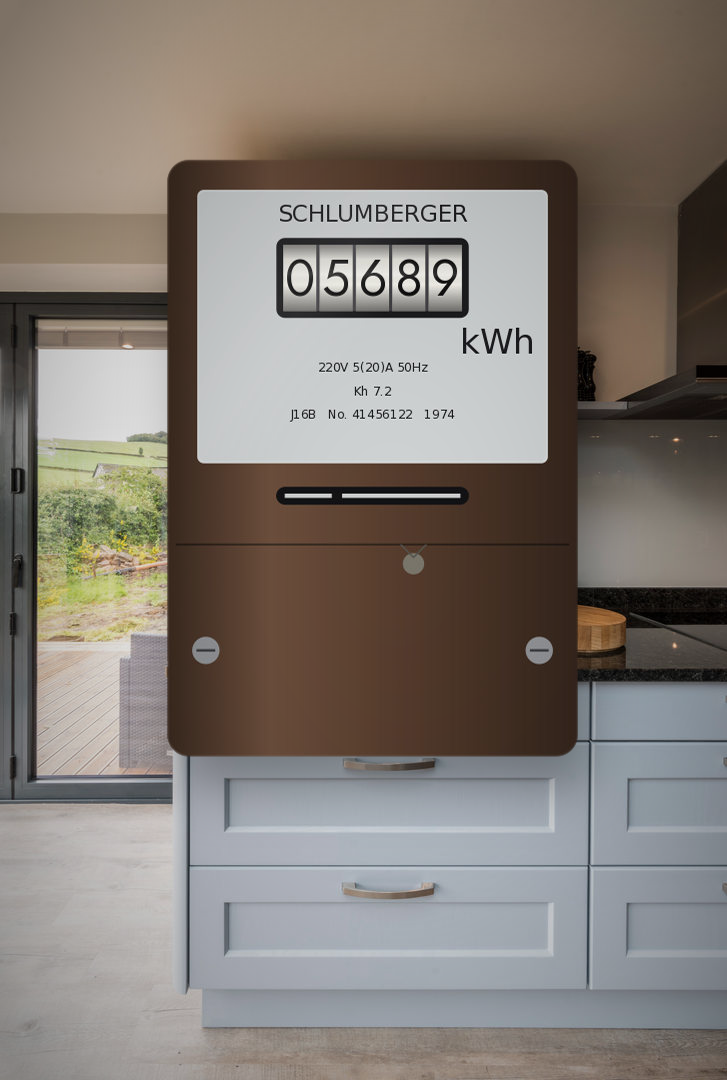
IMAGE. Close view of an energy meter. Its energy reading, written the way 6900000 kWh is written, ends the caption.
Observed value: 5689 kWh
